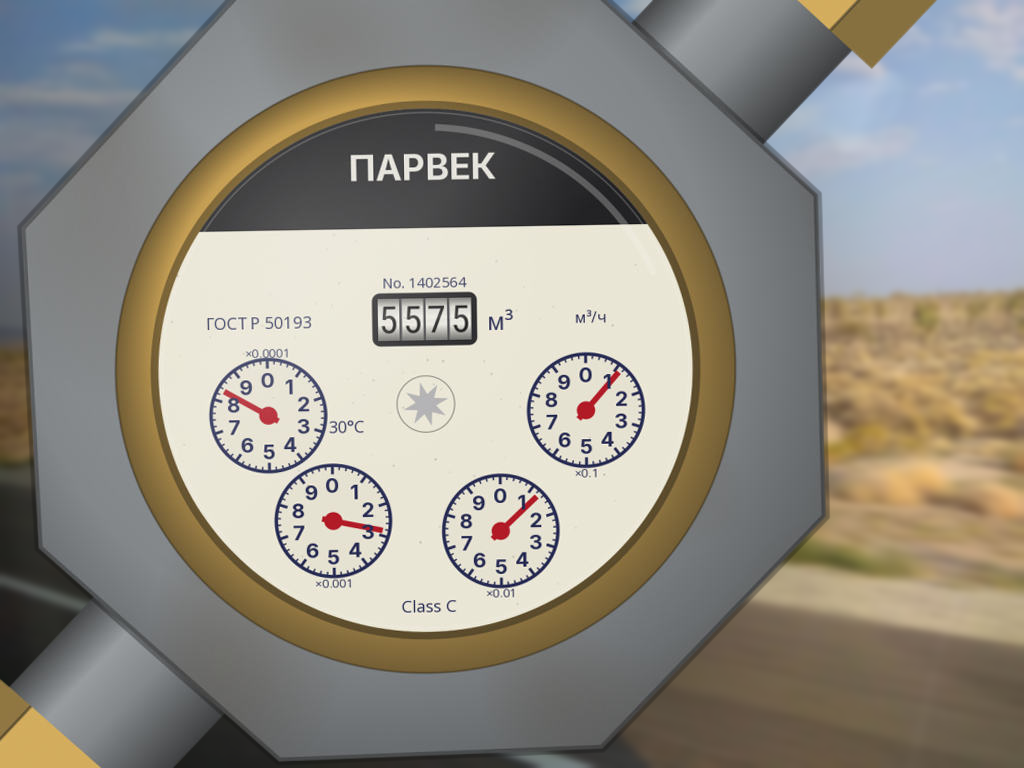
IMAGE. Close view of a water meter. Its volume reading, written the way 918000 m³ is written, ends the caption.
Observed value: 5575.1128 m³
